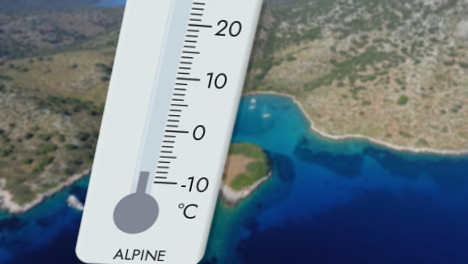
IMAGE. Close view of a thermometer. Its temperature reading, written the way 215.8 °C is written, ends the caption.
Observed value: -8 °C
